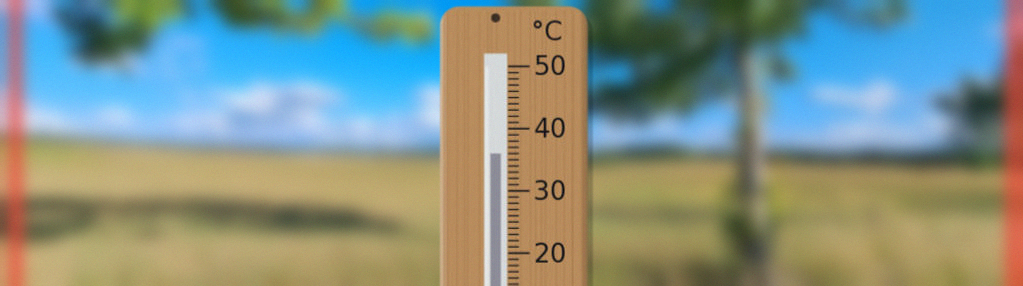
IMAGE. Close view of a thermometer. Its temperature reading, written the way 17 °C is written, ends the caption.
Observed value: 36 °C
